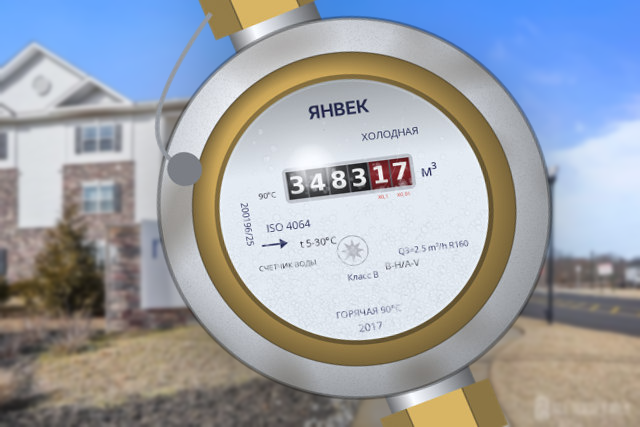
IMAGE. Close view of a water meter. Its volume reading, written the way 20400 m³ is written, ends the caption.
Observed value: 3483.17 m³
